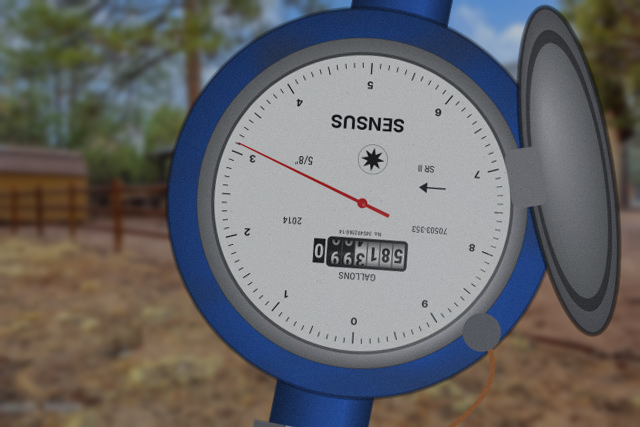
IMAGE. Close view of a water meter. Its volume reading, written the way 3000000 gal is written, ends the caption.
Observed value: 5813993.1 gal
